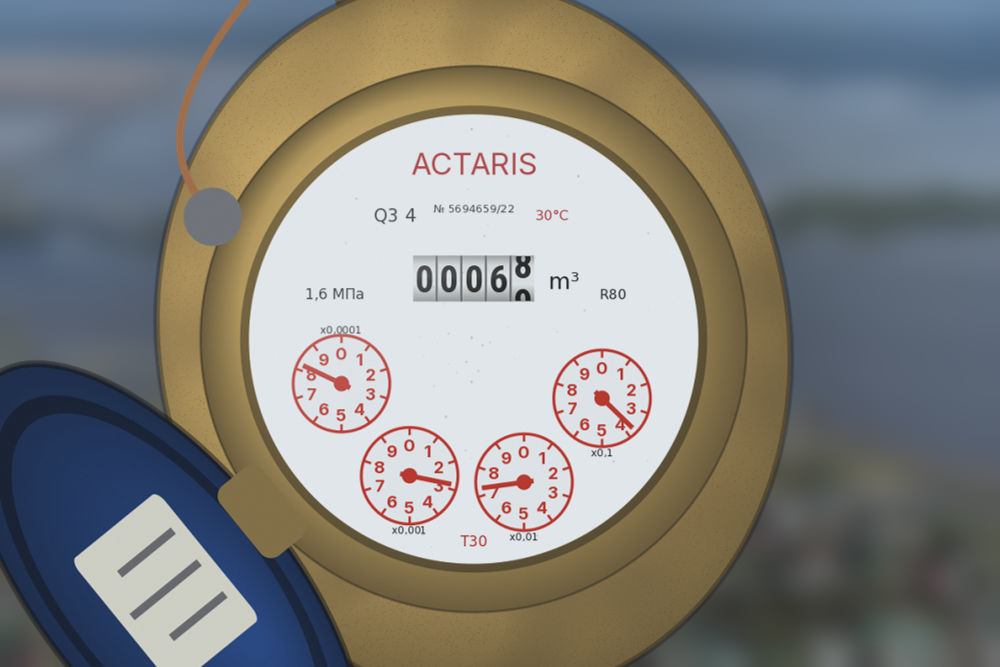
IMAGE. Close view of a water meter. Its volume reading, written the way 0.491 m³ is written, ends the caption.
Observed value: 68.3728 m³
